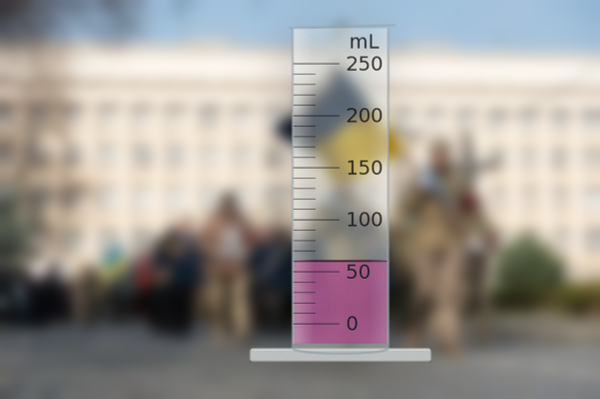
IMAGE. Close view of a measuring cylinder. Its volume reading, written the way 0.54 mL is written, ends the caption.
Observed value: 60 mL
